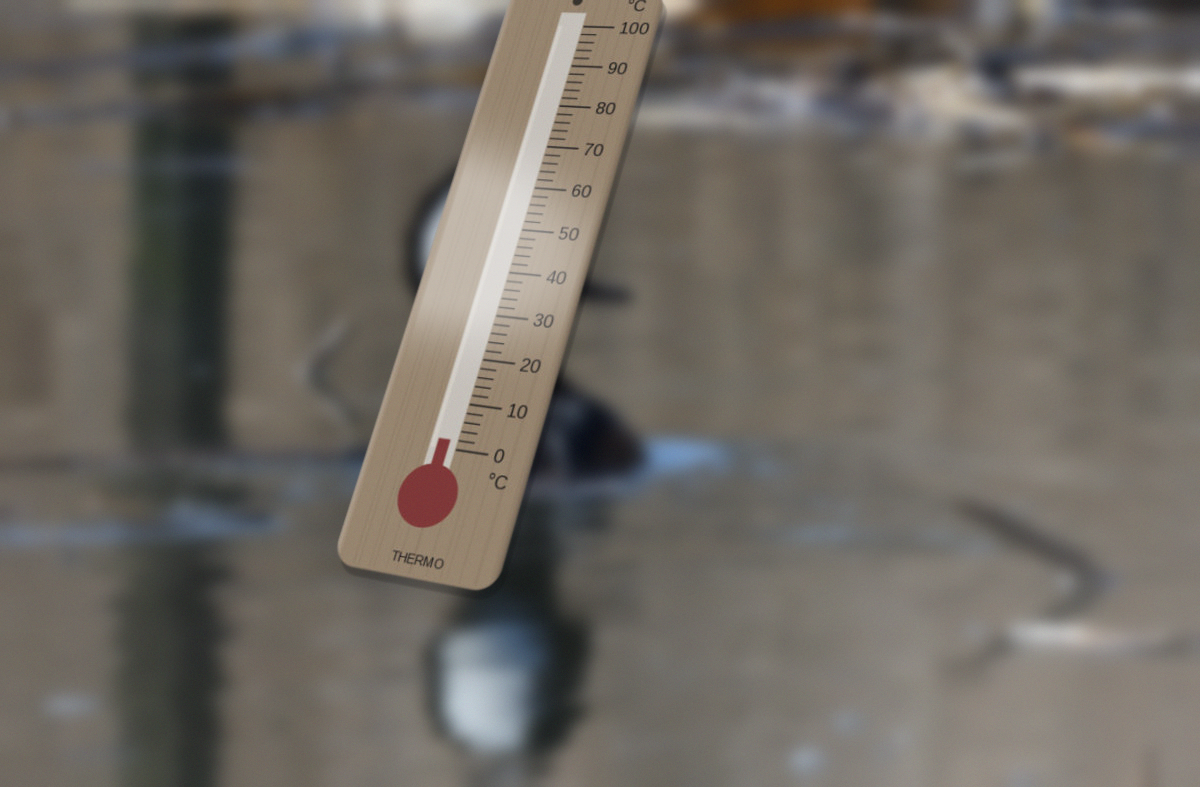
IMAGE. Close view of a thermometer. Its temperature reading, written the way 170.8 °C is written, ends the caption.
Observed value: 2 °C
